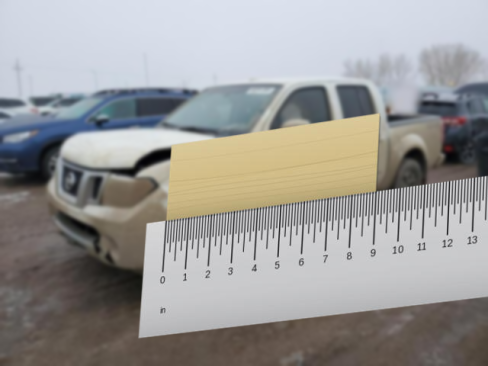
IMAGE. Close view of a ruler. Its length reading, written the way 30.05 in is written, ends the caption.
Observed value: 9 in
